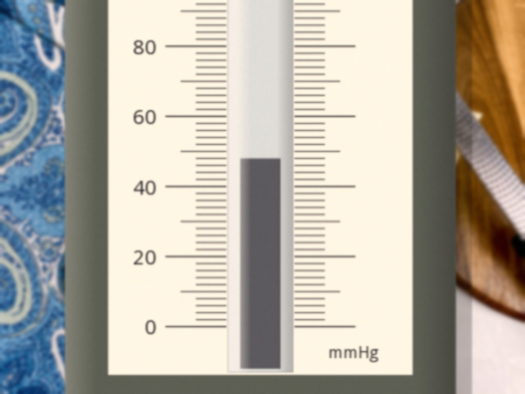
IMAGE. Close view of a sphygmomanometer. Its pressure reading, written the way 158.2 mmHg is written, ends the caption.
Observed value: 48 mmHg
